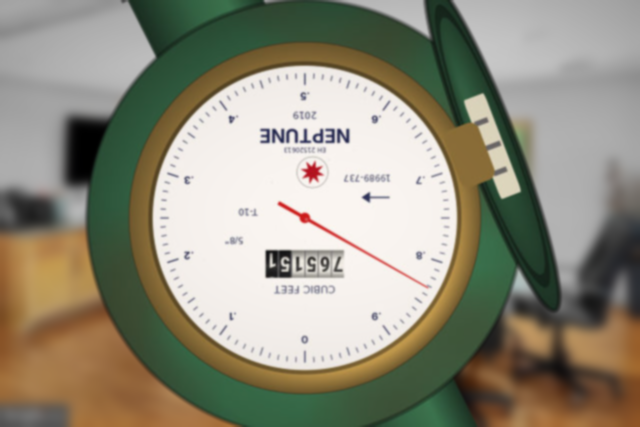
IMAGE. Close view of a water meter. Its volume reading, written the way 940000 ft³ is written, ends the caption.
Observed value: 765150.83 ft³
